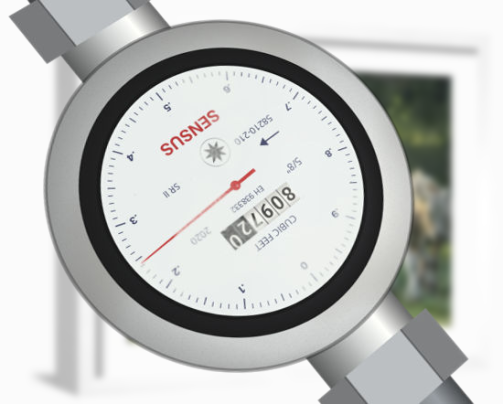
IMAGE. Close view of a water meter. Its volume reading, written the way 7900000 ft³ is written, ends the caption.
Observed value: 809720.24 ft³
